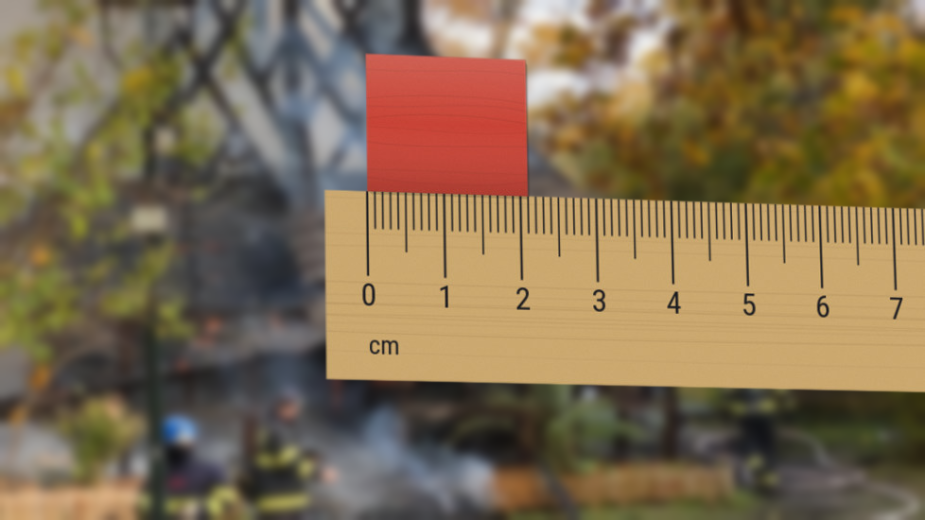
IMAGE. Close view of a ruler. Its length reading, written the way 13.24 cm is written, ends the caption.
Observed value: 2.1 cm
